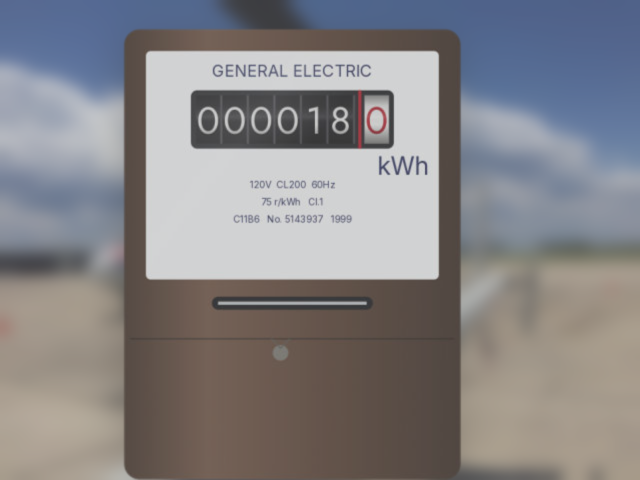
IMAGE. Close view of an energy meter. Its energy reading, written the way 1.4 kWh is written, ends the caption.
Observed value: 18.0 kWh
